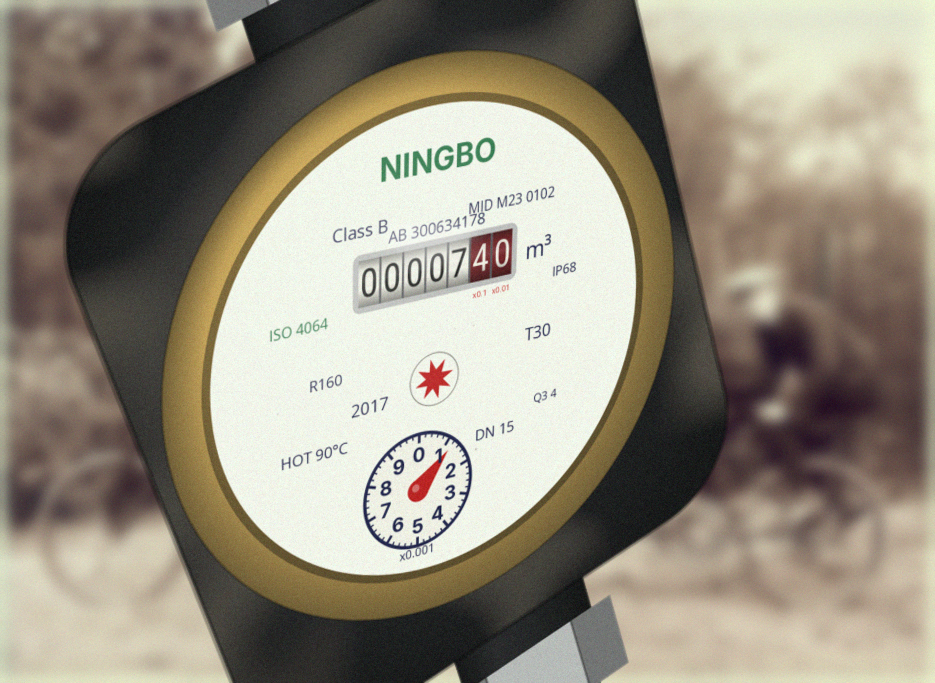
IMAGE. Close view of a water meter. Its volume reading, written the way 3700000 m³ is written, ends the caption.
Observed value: 7.401 m³
